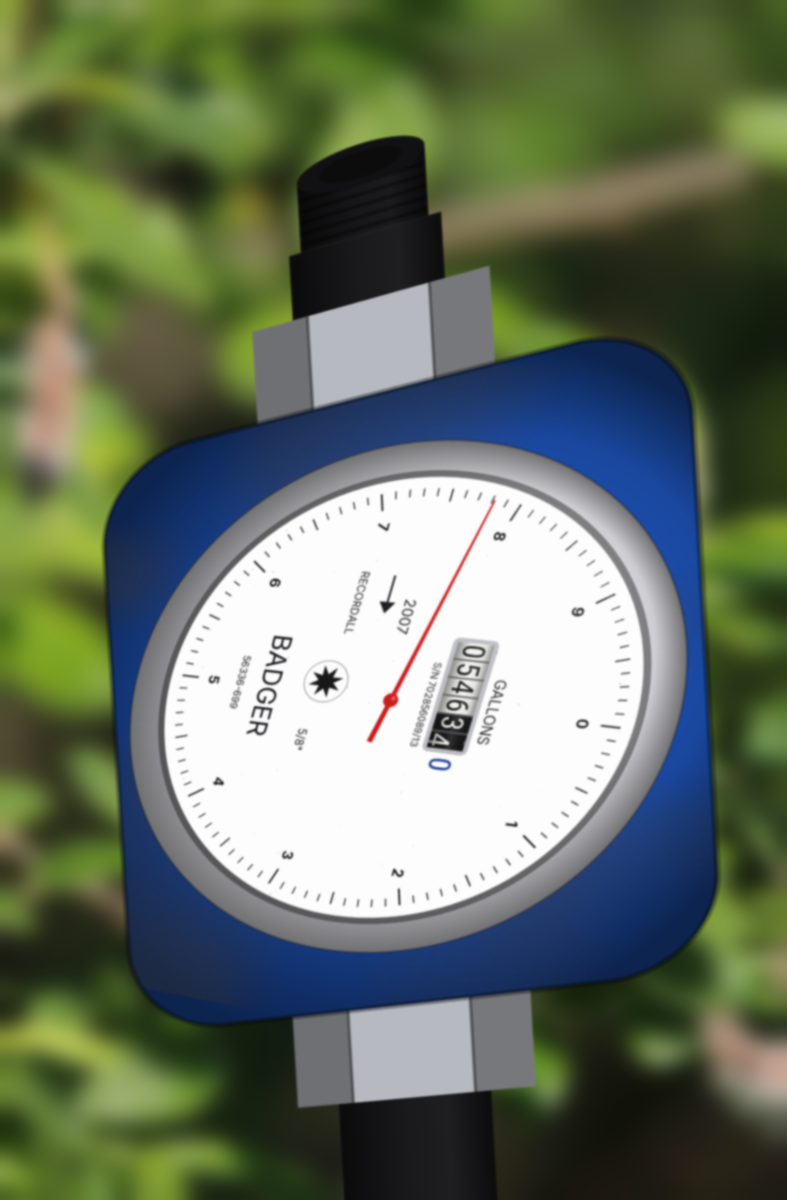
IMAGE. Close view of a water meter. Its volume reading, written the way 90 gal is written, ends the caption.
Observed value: 546337.8 gal
